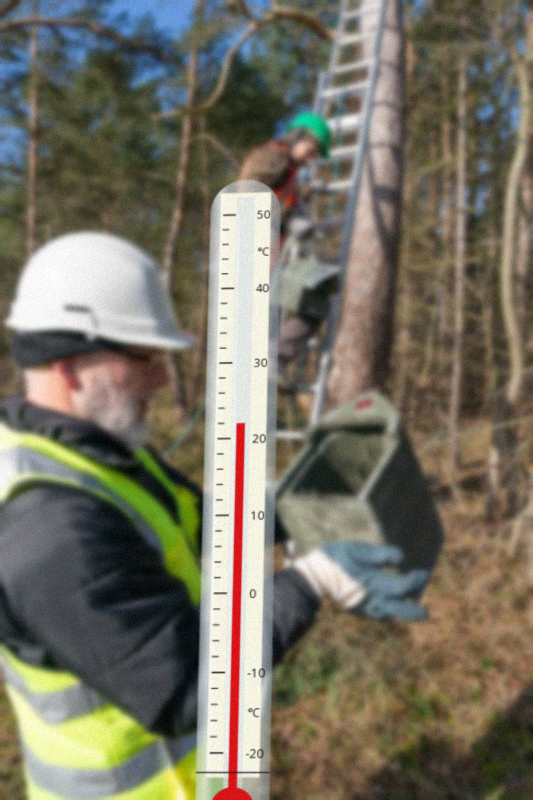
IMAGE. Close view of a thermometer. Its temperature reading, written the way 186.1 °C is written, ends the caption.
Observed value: 22 °C
